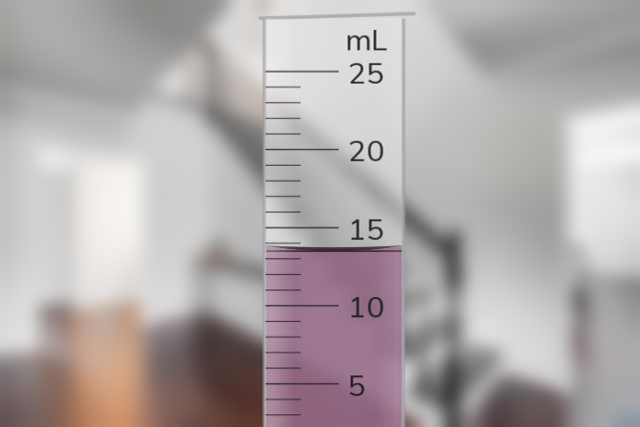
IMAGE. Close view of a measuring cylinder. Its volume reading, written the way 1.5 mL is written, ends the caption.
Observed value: 13.5 mL
